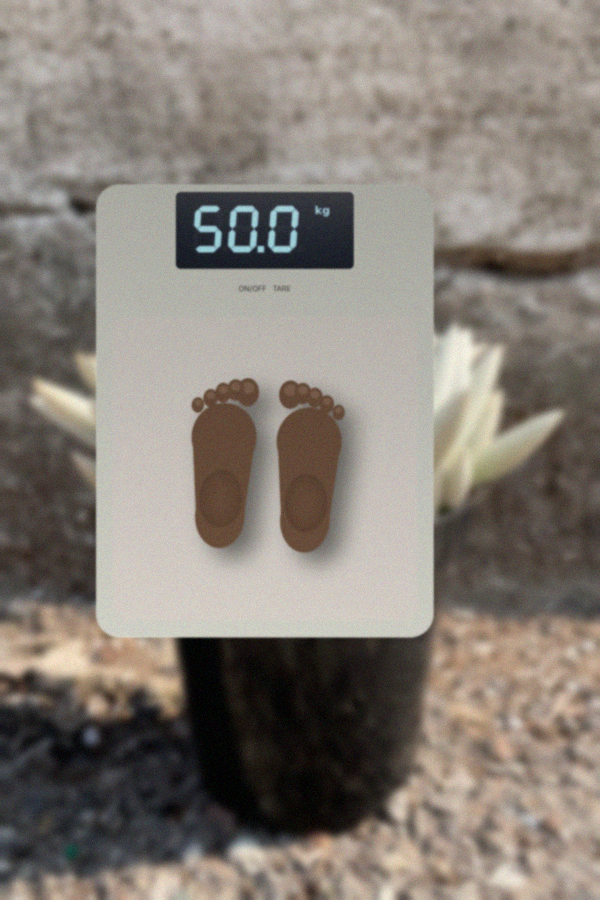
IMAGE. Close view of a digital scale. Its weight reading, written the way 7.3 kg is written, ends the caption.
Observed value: 50.0 kg
